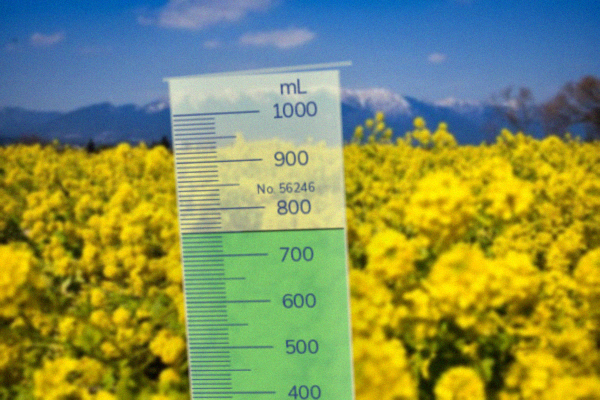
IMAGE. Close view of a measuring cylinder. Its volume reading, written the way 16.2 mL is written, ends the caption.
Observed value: 750 mL
